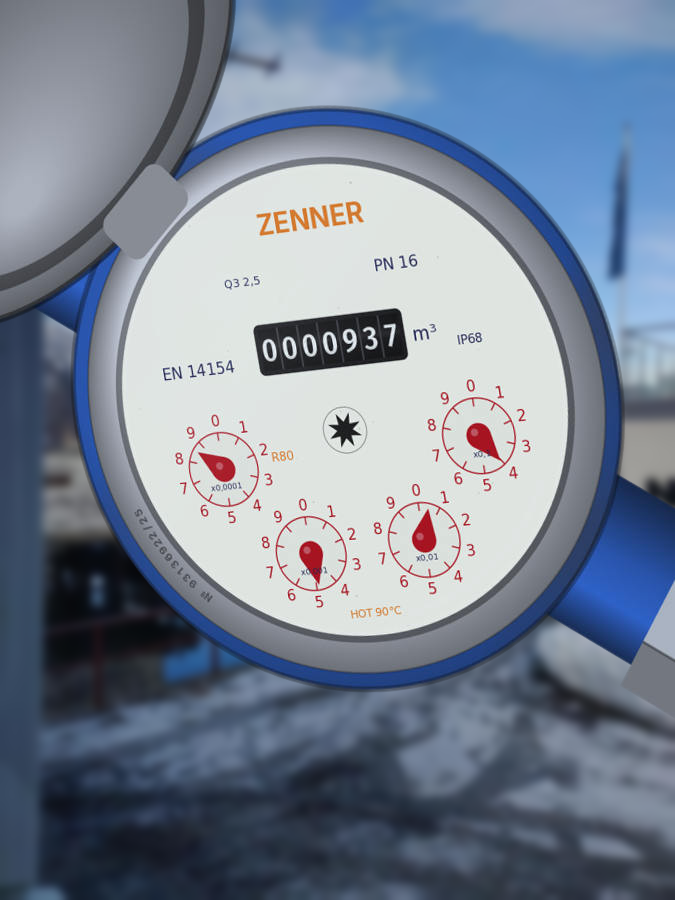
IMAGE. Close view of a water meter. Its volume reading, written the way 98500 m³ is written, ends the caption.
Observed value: 937.4048 m³
